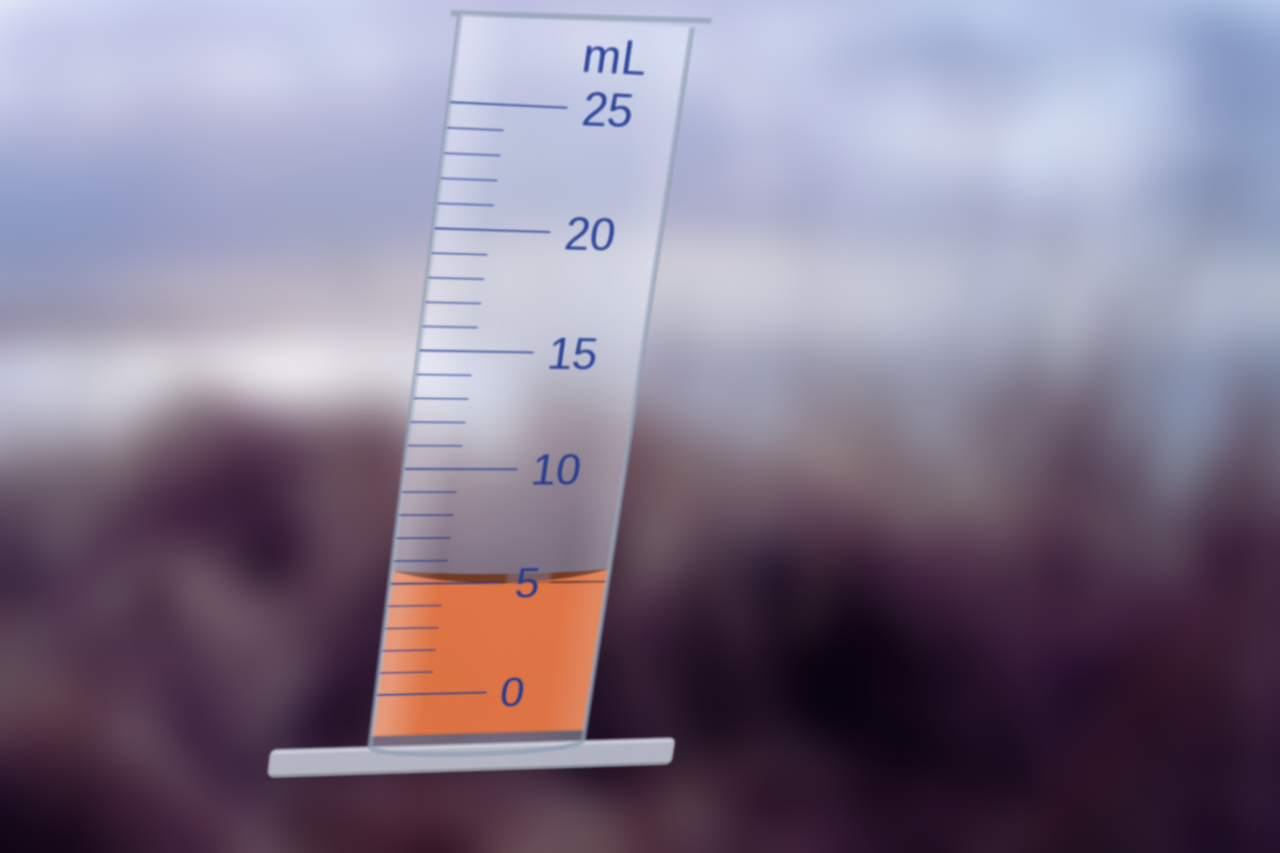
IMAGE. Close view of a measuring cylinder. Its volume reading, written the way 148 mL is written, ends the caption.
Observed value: 5 mL
